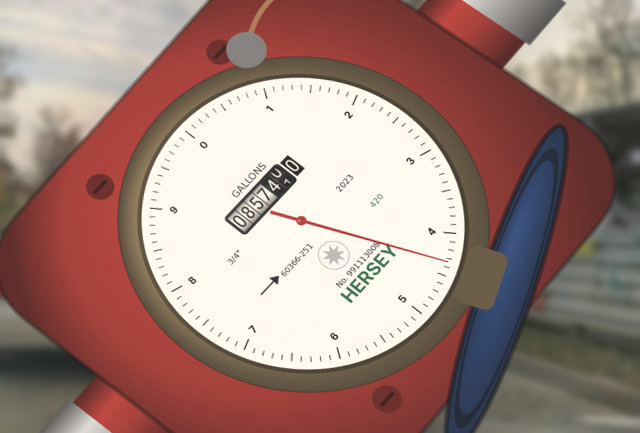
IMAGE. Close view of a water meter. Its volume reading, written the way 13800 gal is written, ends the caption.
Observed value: 857404.3 gal
